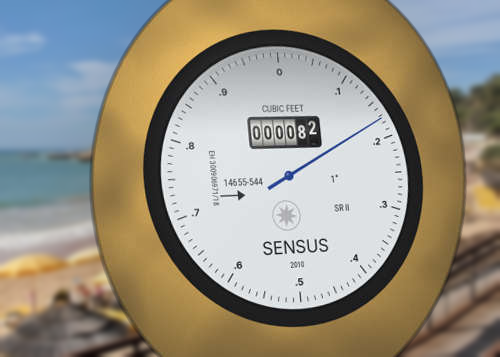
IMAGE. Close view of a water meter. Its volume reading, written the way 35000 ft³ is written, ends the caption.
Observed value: 82.17 ft³
